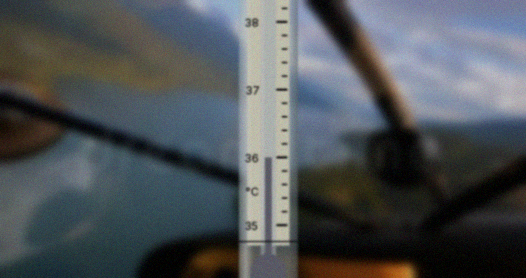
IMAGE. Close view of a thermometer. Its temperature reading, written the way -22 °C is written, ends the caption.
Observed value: 36 °C
